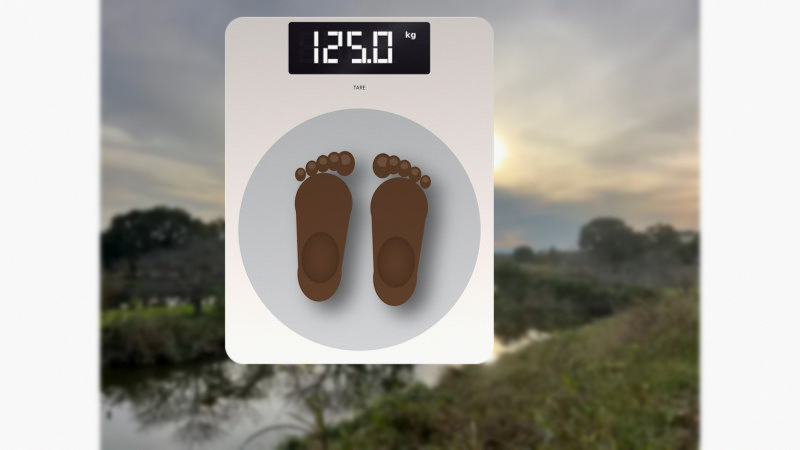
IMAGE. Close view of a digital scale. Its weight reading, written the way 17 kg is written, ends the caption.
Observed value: 125.0 kg
